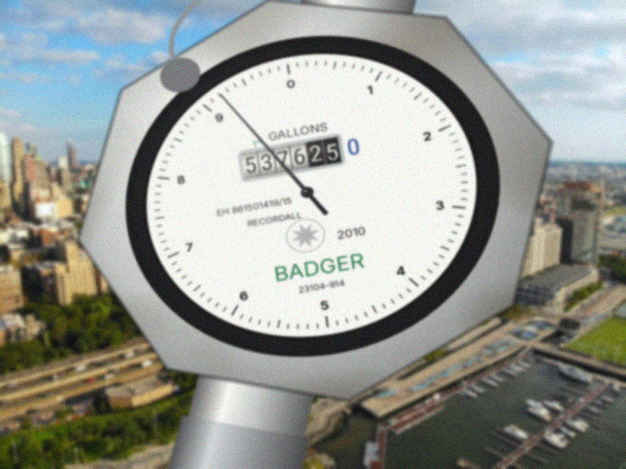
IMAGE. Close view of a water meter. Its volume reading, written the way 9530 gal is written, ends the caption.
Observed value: 5376249.2 gal
